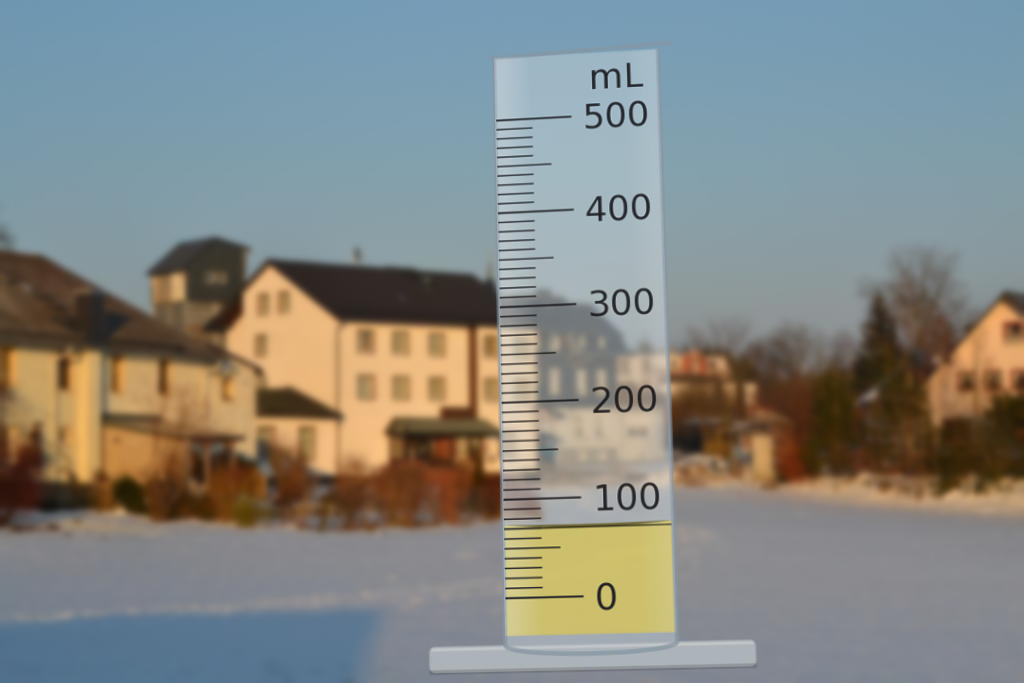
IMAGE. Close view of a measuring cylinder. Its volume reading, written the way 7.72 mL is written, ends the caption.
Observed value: 70 mL
